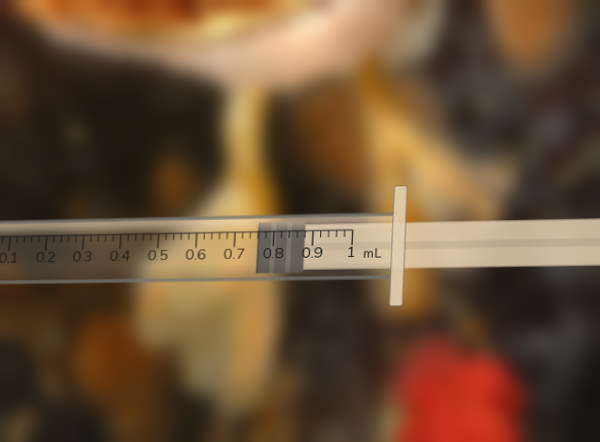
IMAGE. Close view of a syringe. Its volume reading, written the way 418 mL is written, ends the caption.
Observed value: 0.76 mL
